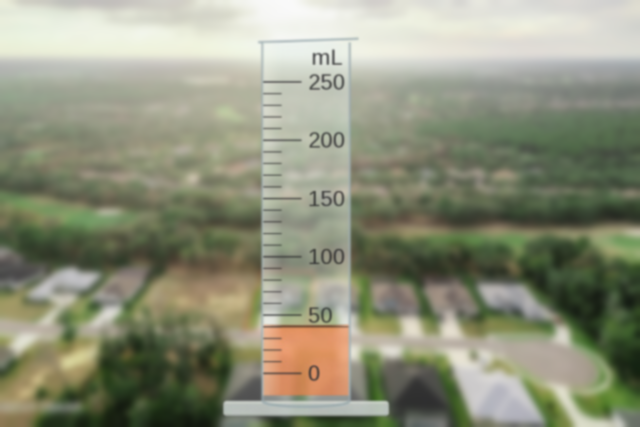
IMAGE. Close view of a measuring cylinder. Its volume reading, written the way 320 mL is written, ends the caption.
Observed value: 40 mL
